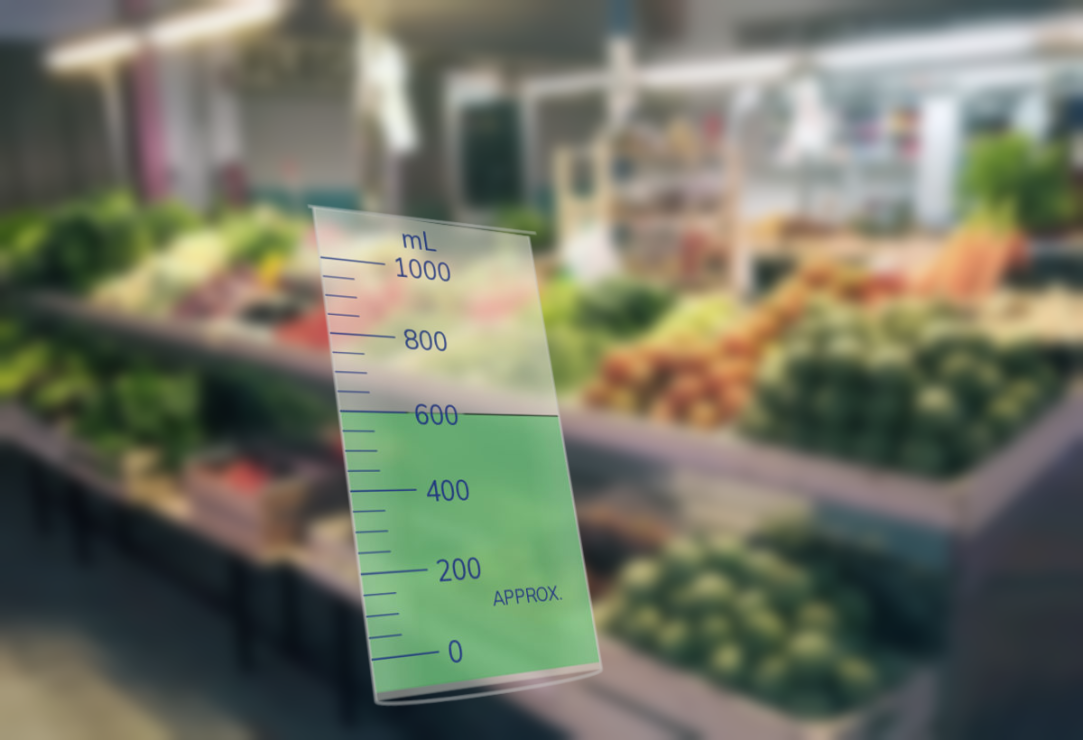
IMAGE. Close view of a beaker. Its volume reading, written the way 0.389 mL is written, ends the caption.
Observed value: 600 mL
